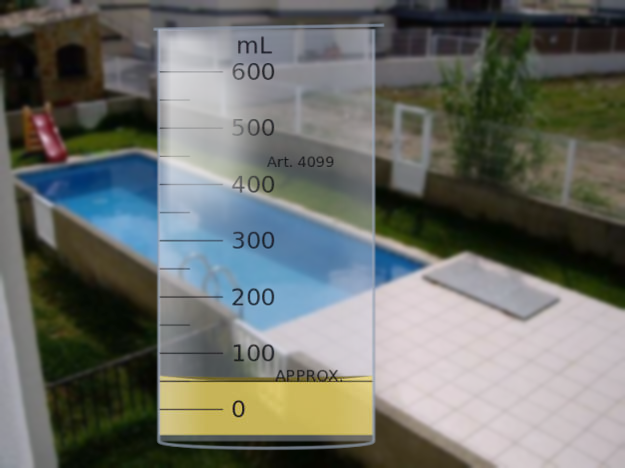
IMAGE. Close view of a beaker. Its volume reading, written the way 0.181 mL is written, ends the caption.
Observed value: 50 mL
